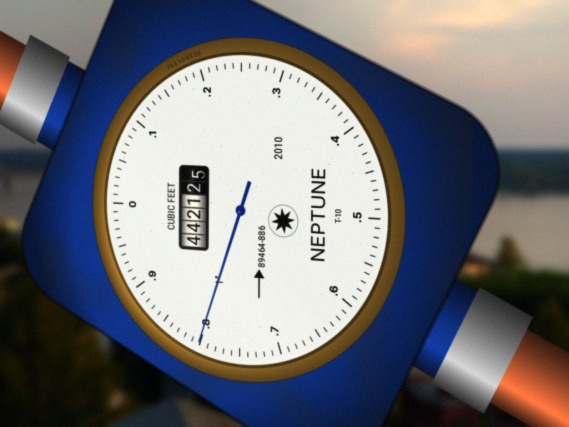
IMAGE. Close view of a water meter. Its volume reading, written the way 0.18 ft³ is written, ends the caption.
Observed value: 442124.80 ft³
